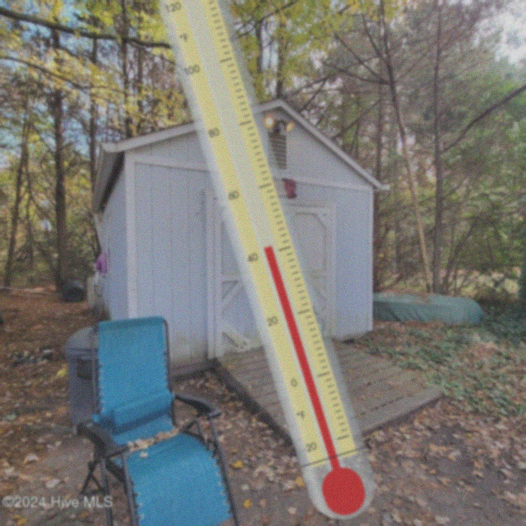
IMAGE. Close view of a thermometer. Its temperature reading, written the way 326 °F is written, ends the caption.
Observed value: 42 °F
